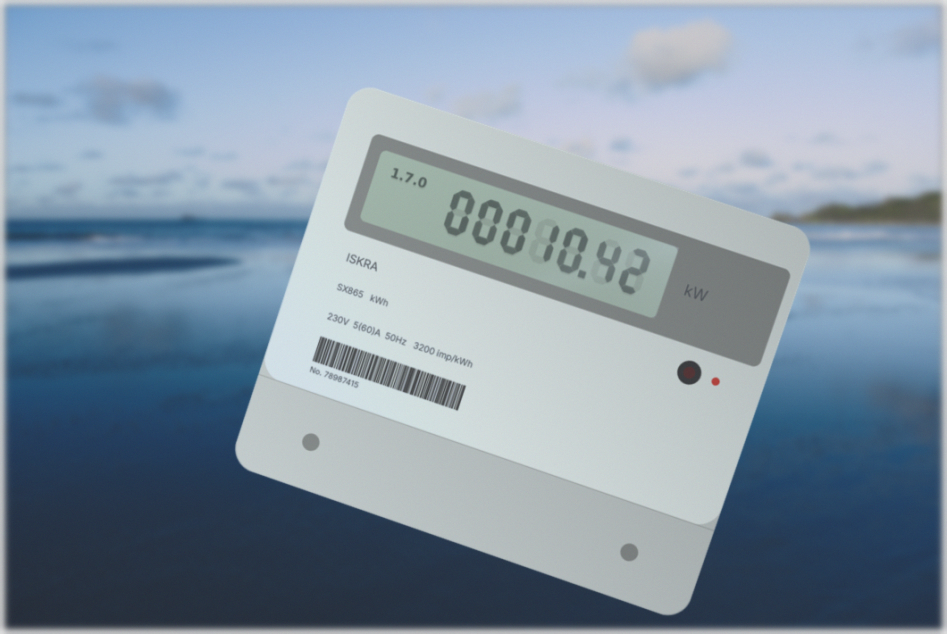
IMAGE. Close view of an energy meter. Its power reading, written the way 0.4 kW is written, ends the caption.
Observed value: 10.42 kW
